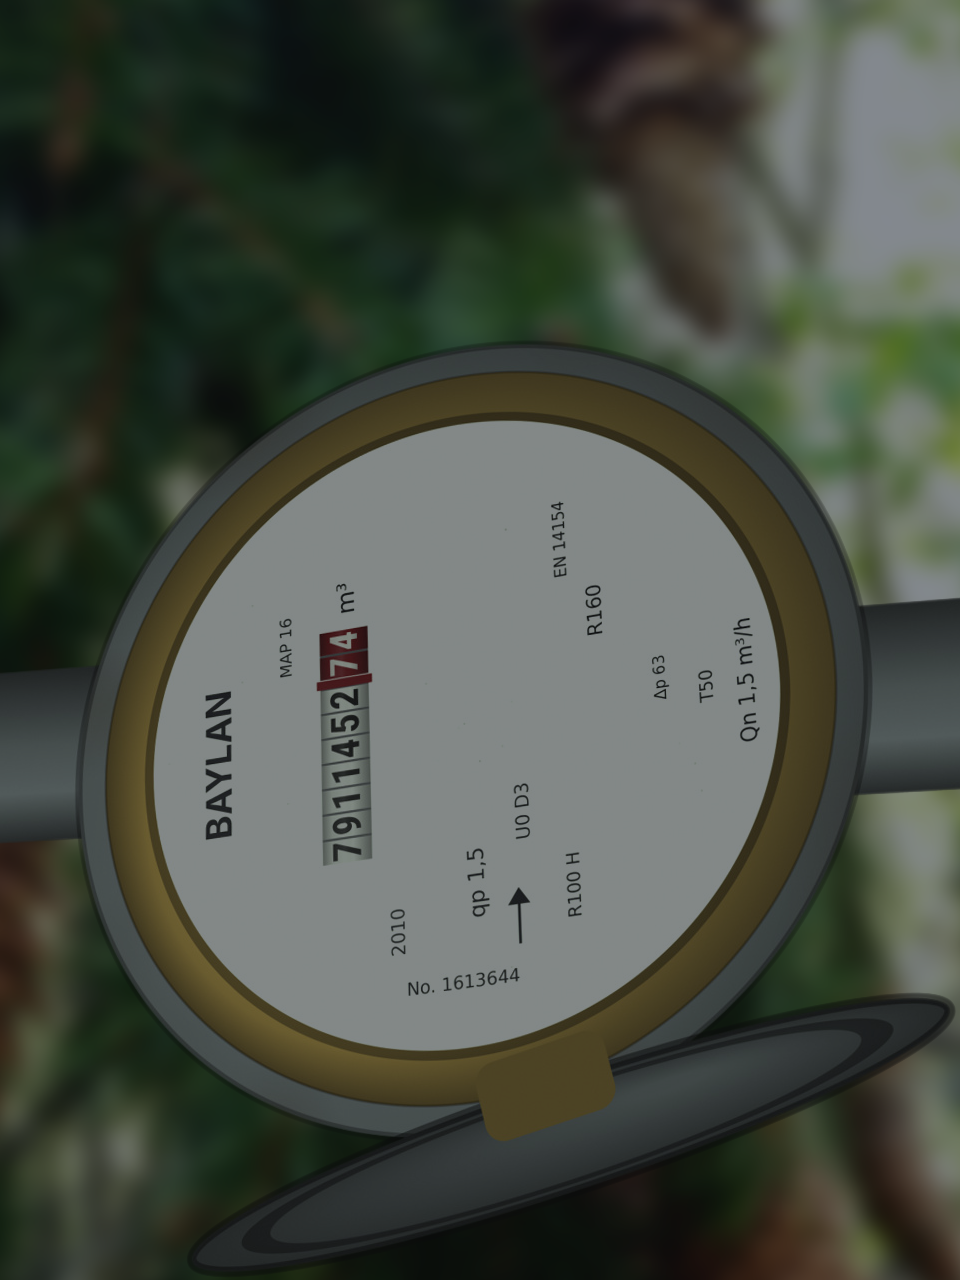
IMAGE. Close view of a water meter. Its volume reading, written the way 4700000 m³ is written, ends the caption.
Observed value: 7911452.74 m³
